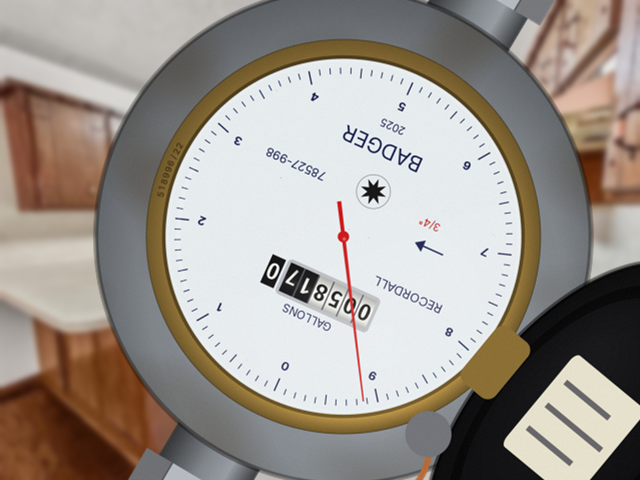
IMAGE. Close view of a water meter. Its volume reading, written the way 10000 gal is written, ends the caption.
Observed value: 58169.1 gal
